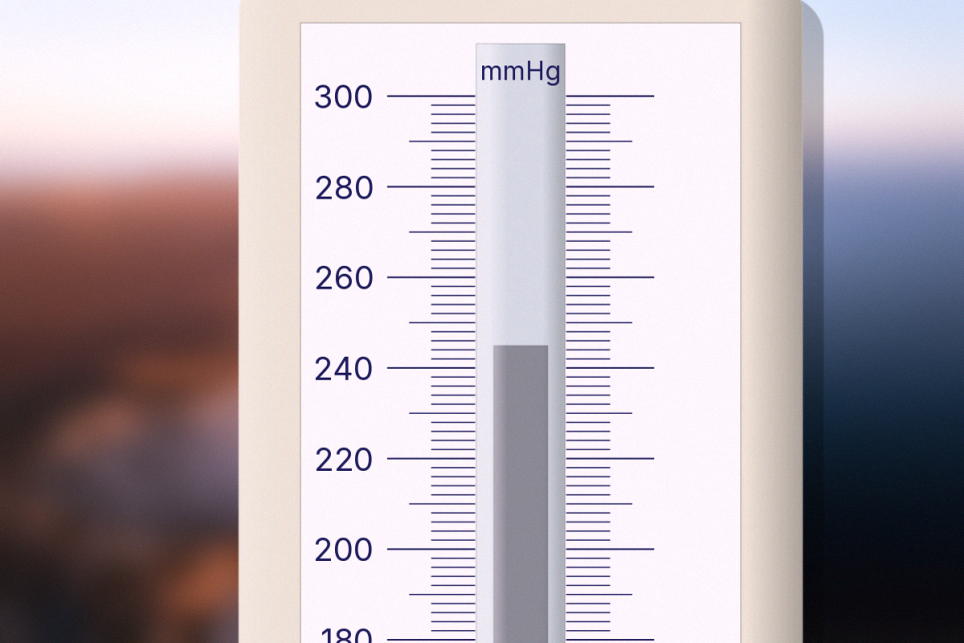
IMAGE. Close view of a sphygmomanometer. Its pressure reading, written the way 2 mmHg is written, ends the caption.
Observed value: 245 mmHg
